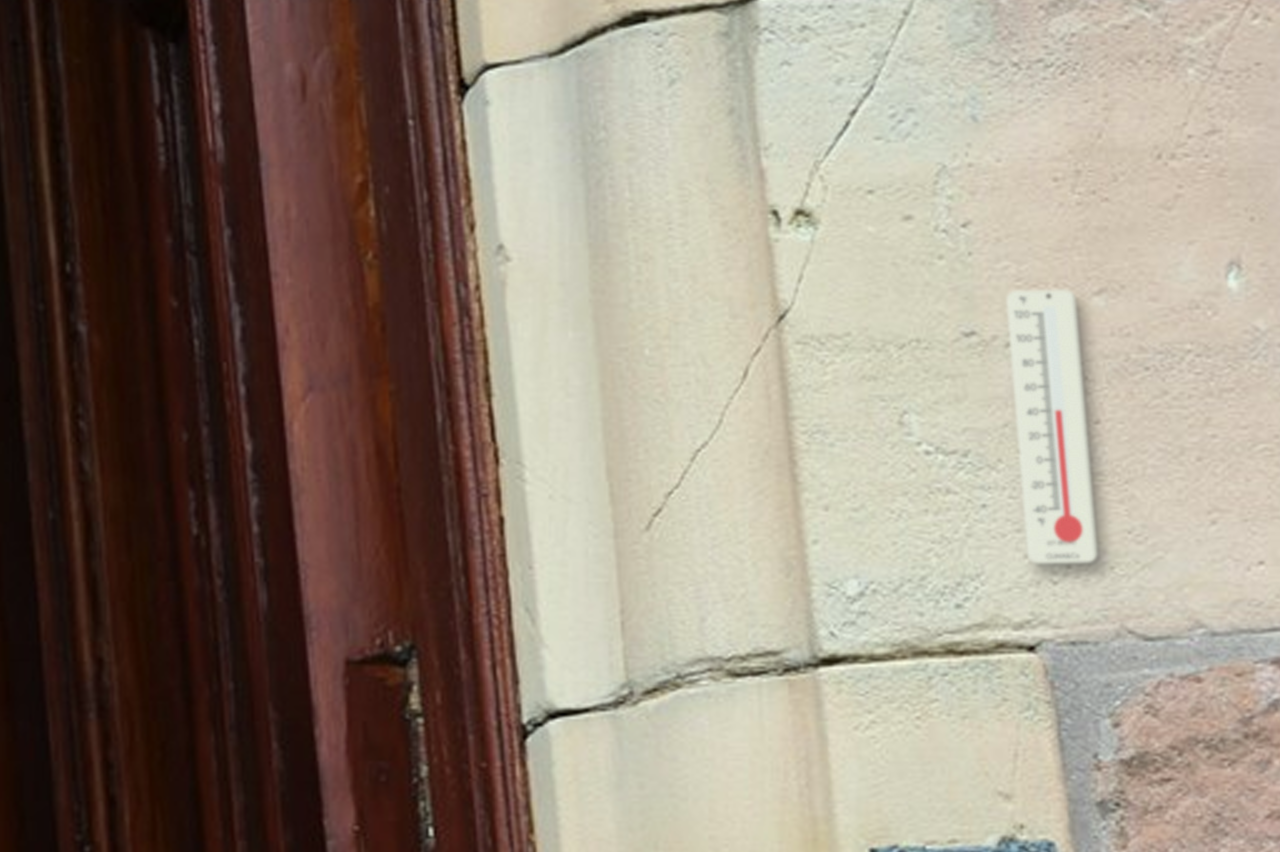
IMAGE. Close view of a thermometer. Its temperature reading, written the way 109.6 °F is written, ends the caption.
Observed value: 40 °F
